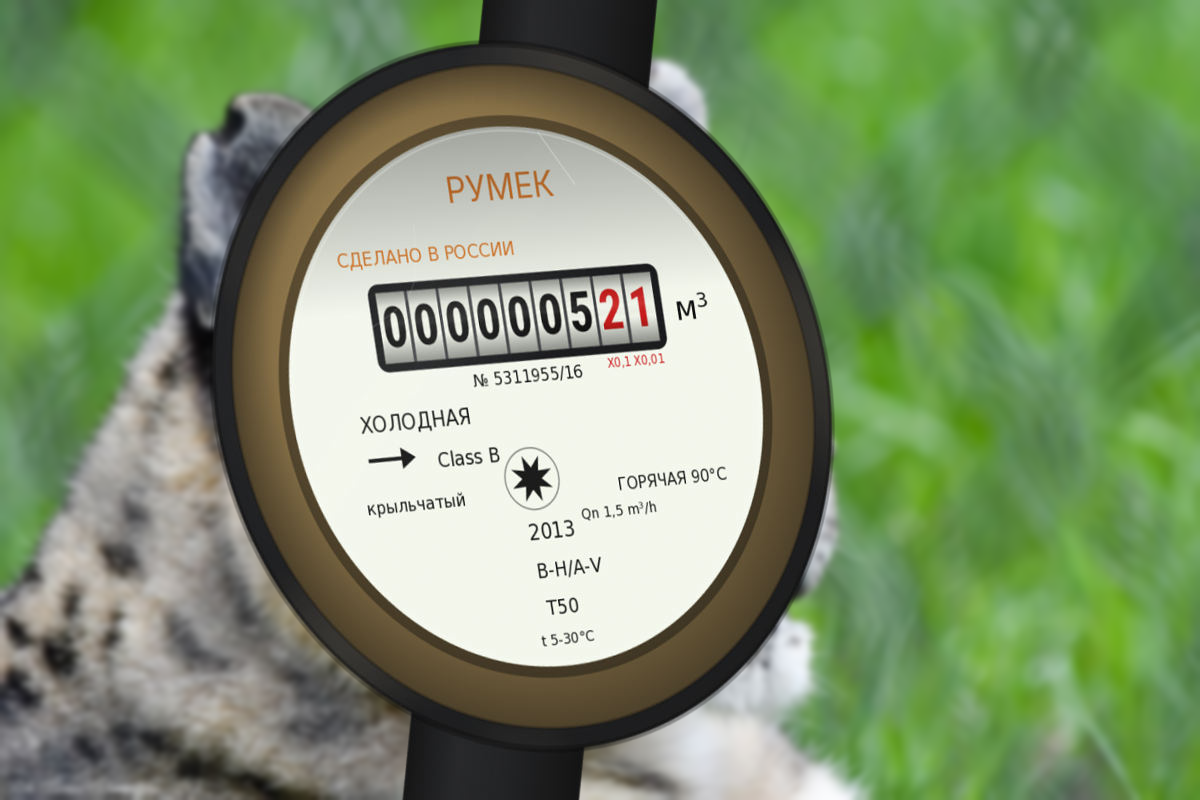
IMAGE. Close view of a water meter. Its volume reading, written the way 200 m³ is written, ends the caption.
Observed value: 5.21 m³
